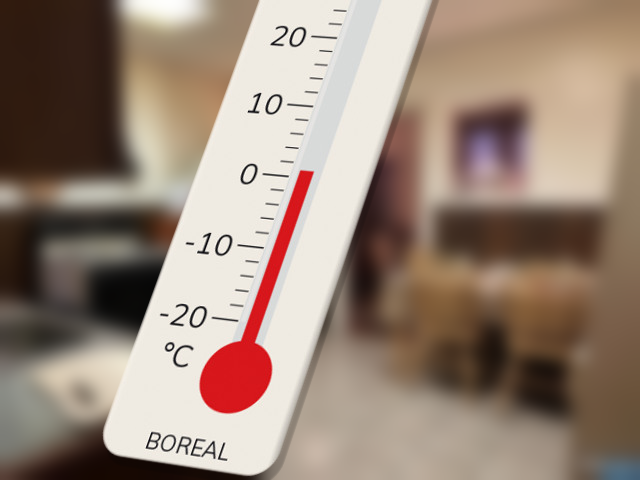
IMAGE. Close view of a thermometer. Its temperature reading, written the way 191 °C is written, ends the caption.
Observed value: 1 °C
